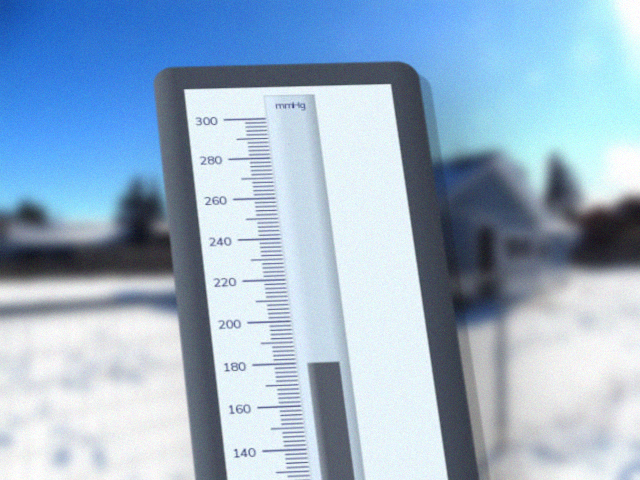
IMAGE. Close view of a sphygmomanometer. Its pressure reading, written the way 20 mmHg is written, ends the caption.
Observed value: 180 mmHg
